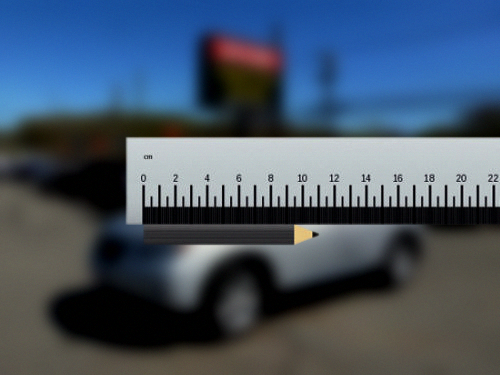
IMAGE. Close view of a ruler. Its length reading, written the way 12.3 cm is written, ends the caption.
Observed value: 11 cm
